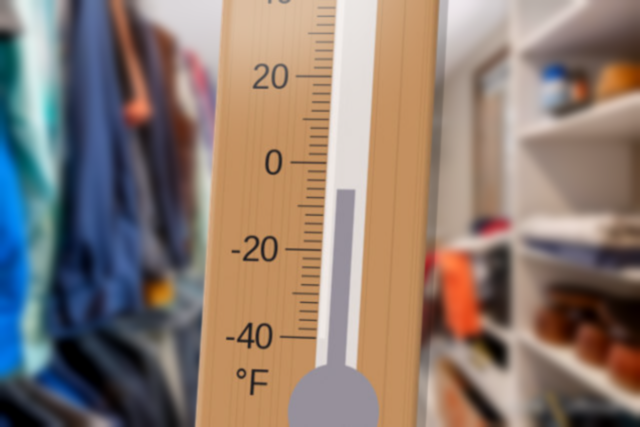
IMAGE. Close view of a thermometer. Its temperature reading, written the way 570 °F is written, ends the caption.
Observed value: -6 °F
